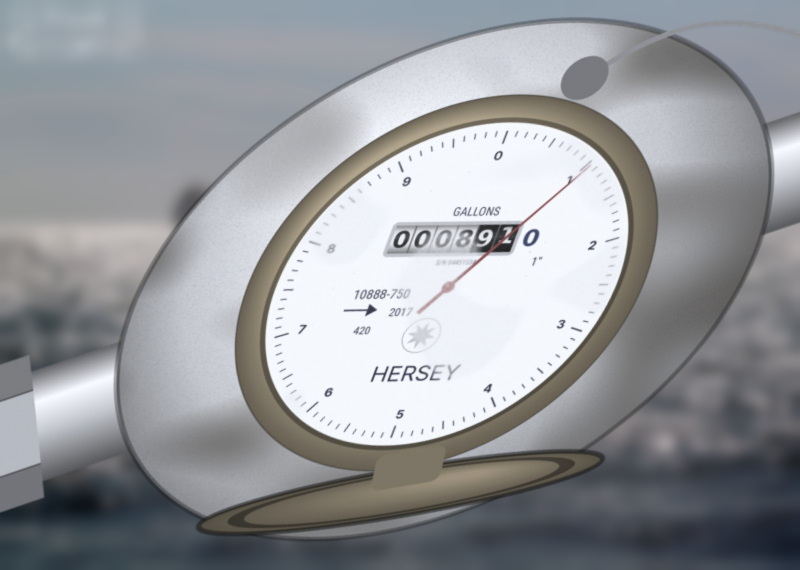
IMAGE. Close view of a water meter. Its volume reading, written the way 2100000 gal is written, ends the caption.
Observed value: 8911.0 gal
